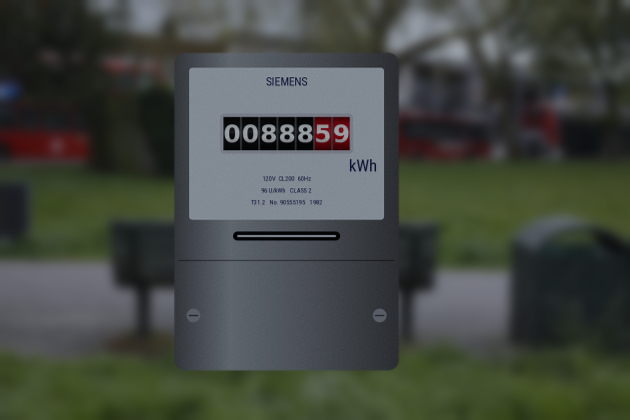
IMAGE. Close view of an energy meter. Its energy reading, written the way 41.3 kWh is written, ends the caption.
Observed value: 888.59 kWh
